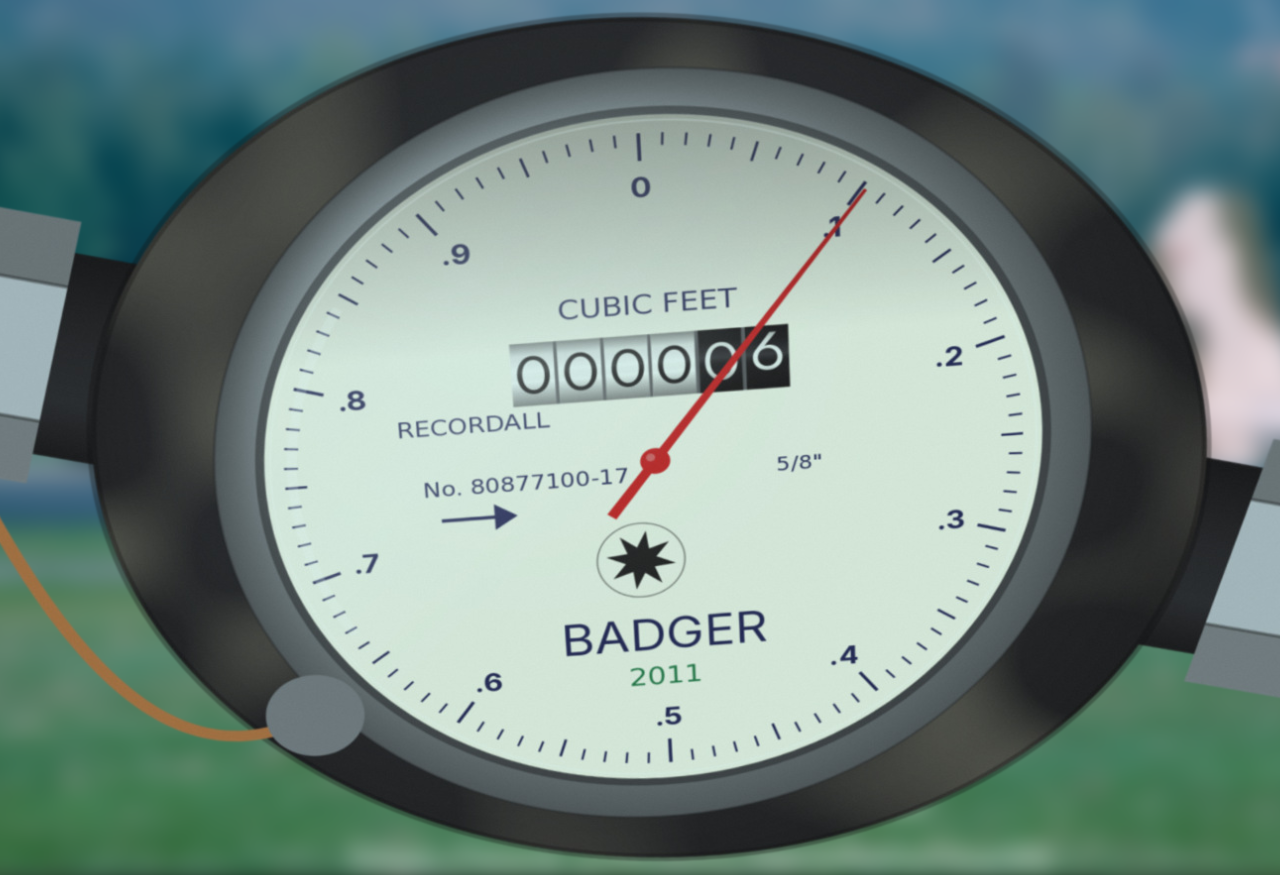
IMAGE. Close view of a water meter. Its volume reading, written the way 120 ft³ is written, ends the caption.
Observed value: 6.10 ft³
